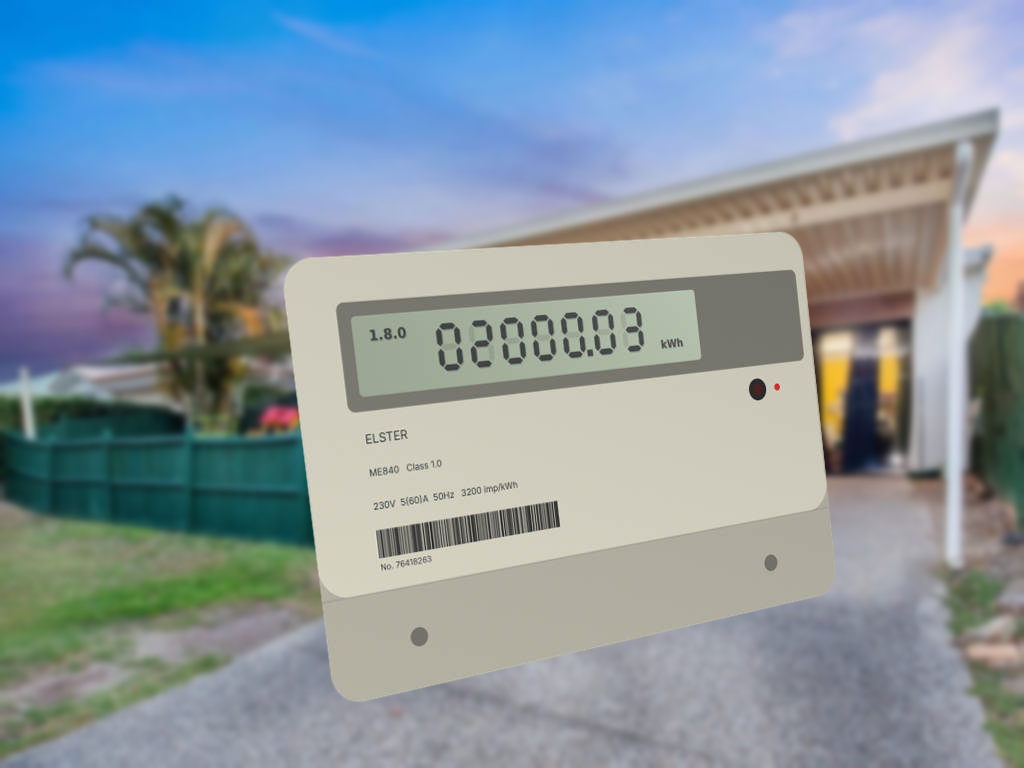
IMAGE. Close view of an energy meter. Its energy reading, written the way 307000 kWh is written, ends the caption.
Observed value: 2000.03 kWh
